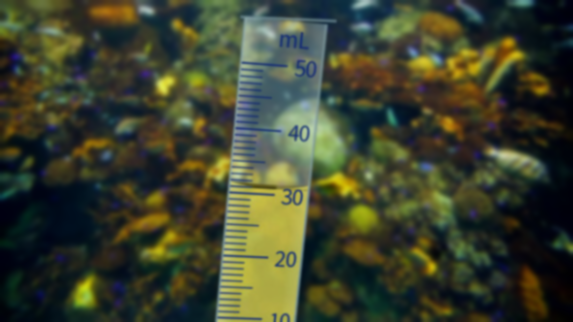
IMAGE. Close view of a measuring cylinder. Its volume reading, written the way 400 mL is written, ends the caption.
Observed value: 31 mL
